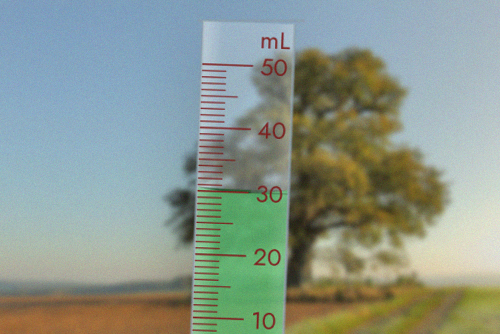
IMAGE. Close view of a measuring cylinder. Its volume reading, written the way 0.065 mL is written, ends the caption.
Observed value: 30 mL
